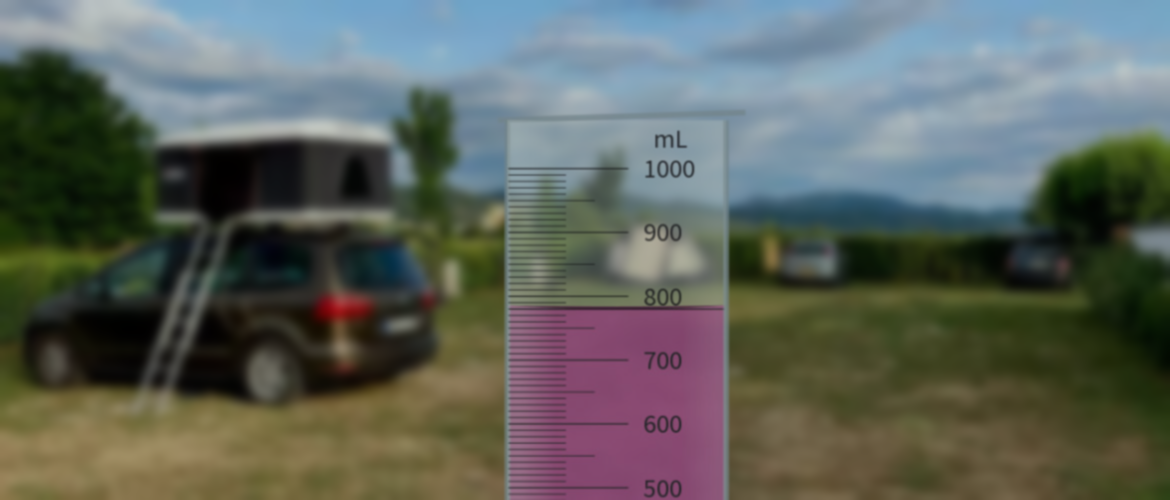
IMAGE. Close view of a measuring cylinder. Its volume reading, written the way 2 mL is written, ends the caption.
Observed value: 780 mL
